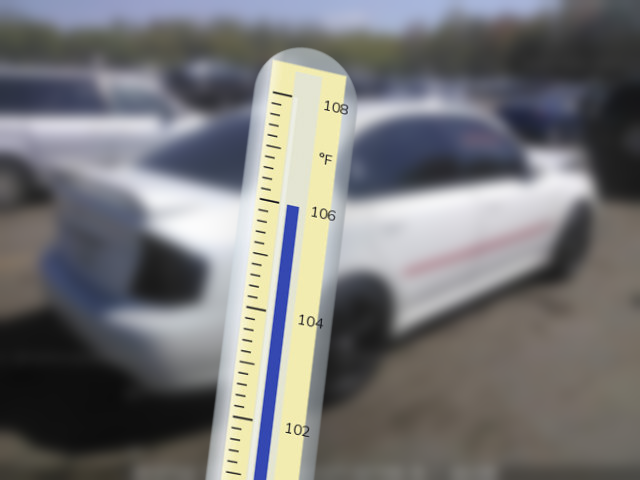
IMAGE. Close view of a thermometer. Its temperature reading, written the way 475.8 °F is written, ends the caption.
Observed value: 106 °F
